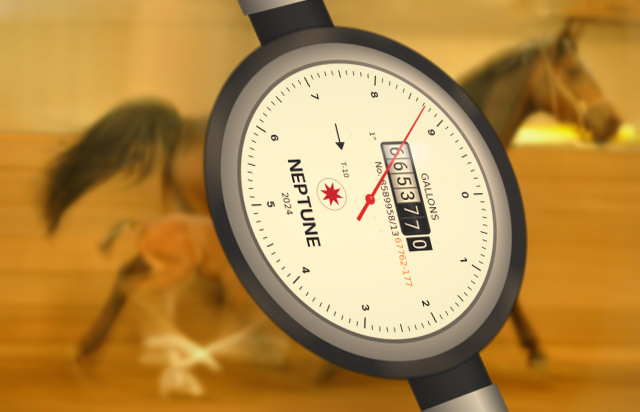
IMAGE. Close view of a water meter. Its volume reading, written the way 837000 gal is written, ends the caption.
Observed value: 6653768.7 gal
